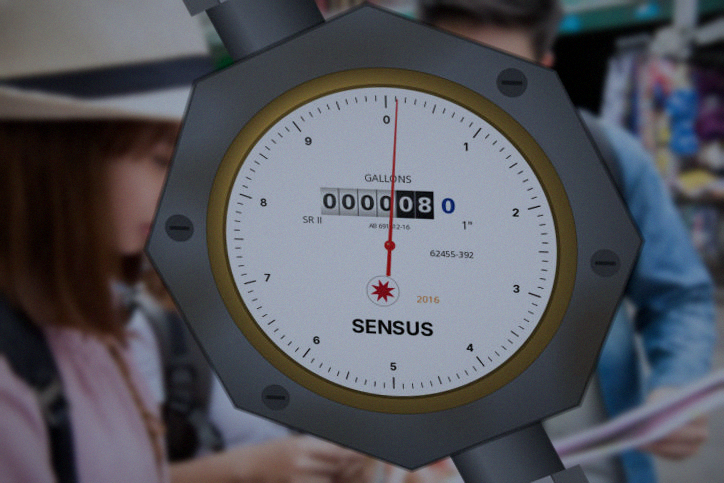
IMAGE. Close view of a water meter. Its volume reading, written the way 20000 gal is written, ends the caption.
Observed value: 80.1 gal
